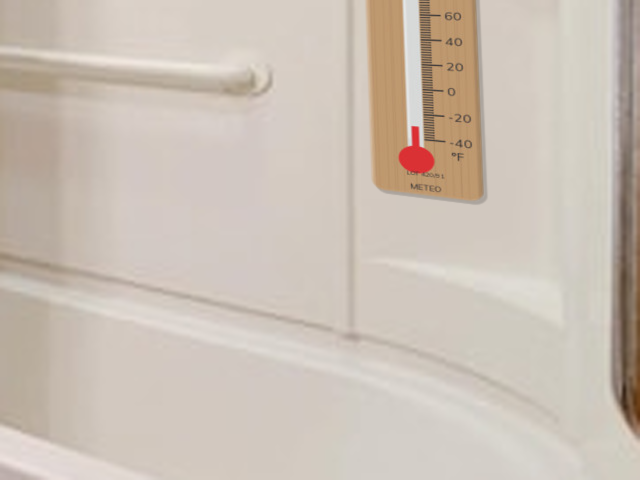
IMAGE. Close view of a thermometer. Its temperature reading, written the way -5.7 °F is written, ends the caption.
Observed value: -30 °F
